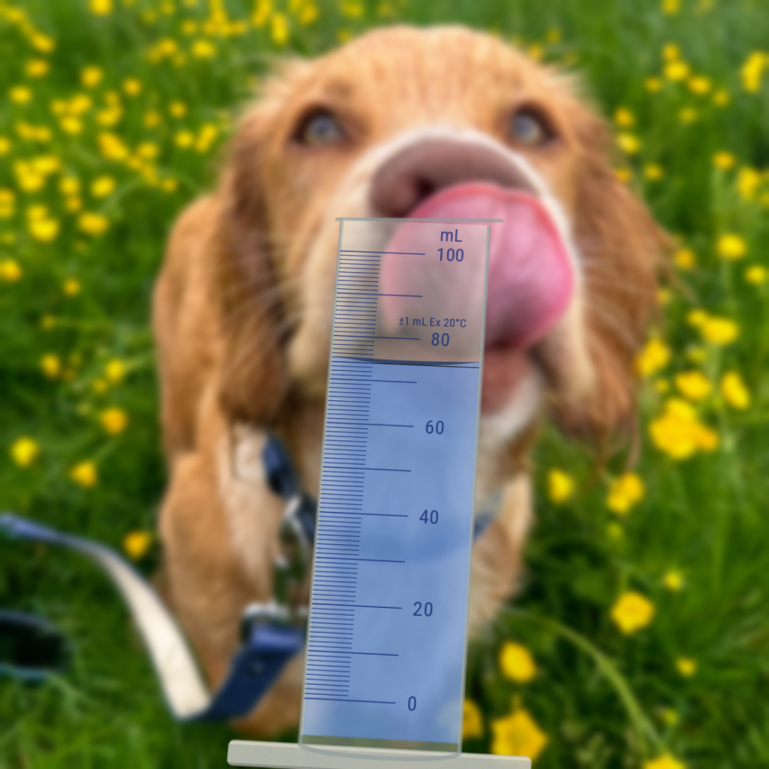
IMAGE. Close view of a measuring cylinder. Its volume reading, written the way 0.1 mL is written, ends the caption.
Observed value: 74 mL
